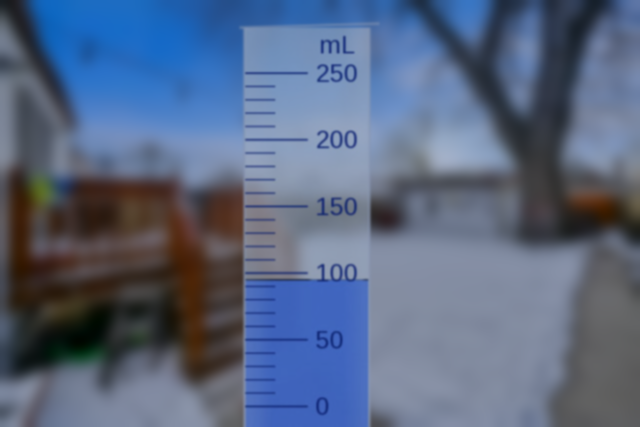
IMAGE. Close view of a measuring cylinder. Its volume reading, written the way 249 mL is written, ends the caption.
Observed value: 95 mL
